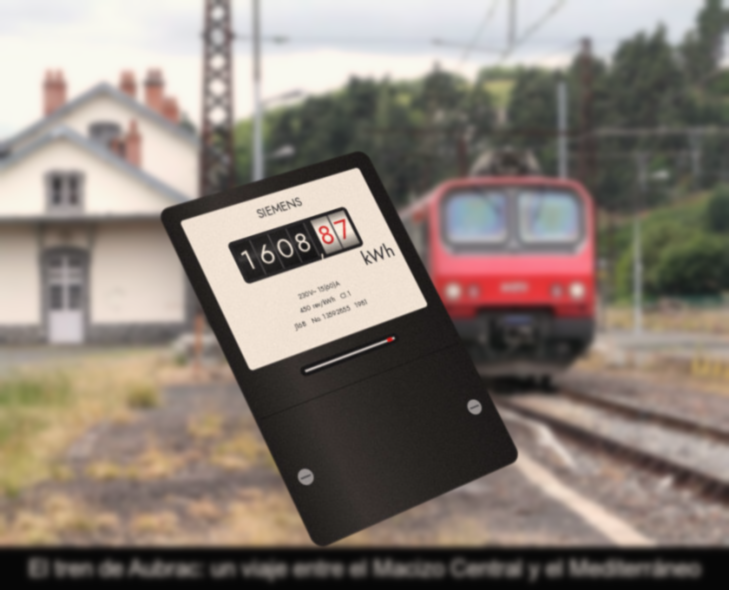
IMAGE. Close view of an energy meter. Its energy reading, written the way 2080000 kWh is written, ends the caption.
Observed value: 1608.87 kWh
